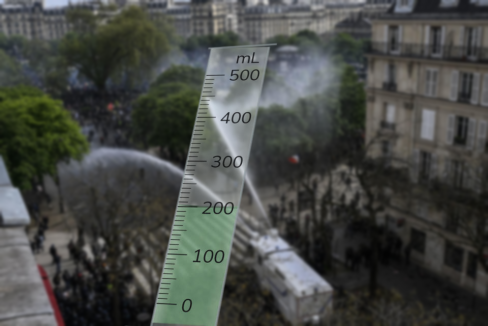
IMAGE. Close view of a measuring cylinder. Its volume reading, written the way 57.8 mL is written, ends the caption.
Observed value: 200 mL
